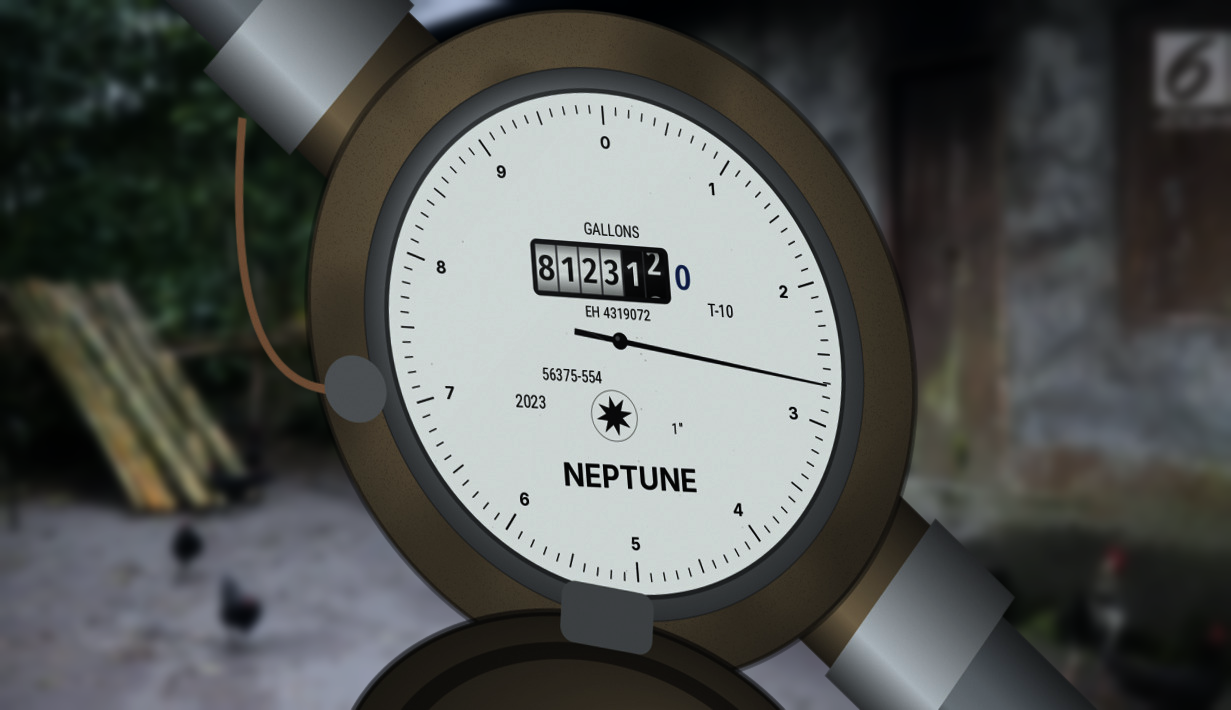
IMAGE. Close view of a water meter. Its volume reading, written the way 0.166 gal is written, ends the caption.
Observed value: 8123122.7 gal
